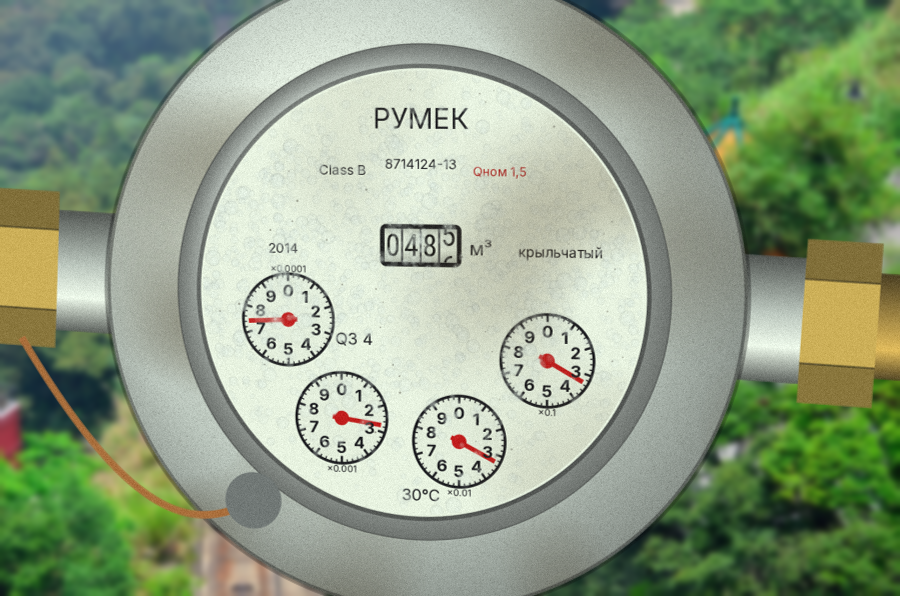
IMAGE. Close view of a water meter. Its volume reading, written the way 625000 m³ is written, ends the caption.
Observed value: 485.3327 m³
